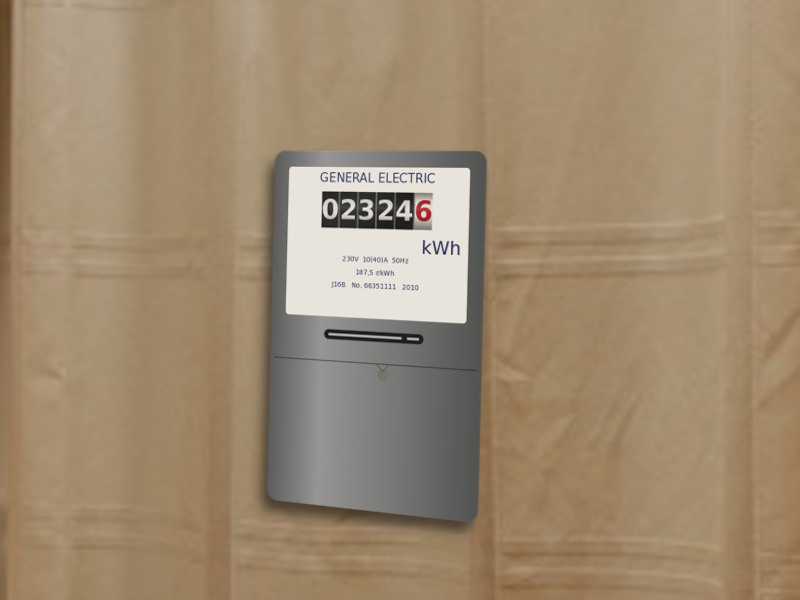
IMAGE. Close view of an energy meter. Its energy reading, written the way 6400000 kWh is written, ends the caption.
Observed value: 2324.6 kWh
